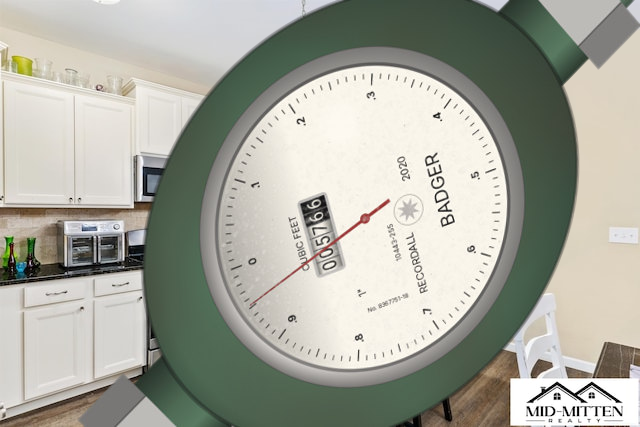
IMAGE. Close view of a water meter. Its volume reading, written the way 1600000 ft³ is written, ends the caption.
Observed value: 5765.95 ft³
